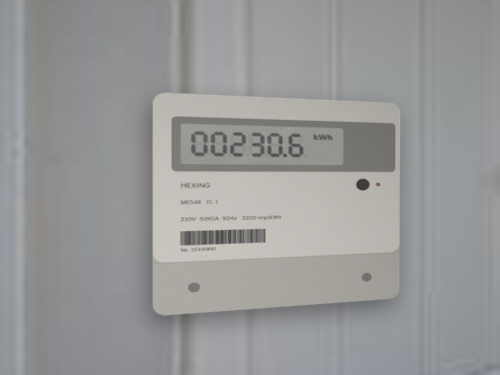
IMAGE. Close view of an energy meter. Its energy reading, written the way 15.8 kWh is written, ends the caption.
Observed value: 230.6 kWh
